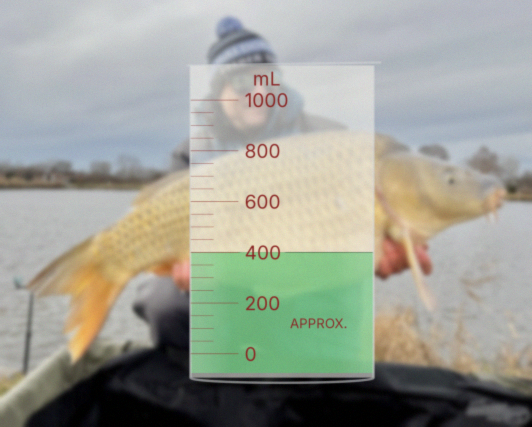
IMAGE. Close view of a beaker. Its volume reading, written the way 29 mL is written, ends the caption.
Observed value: 400 mL
